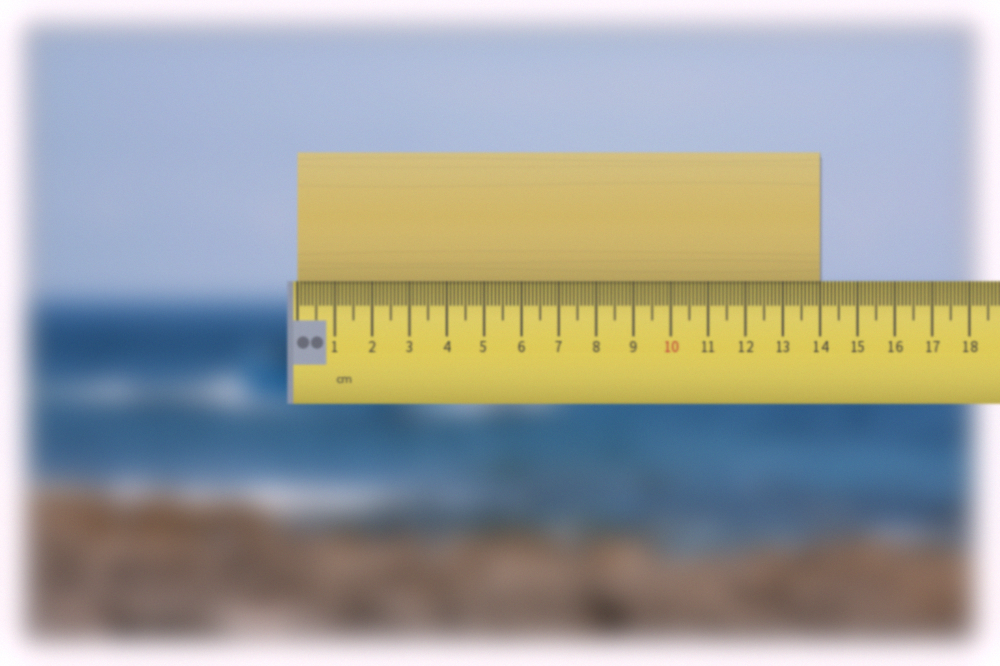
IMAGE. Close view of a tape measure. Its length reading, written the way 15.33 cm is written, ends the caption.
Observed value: 14 cm
